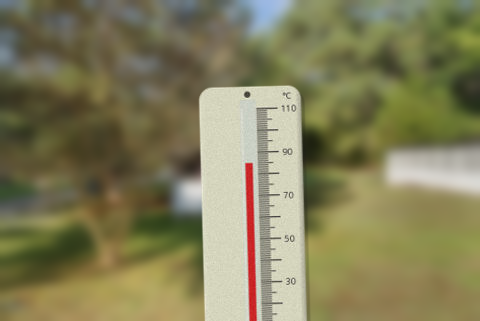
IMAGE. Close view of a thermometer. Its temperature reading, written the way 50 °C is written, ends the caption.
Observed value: 85 °C
